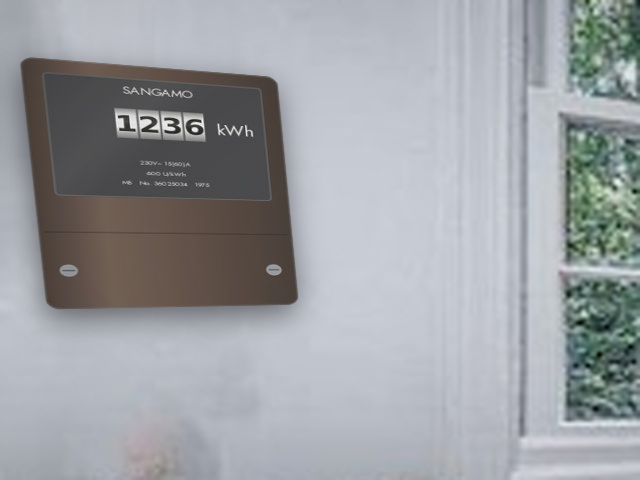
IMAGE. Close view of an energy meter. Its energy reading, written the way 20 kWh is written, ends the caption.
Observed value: 1236 kWh
